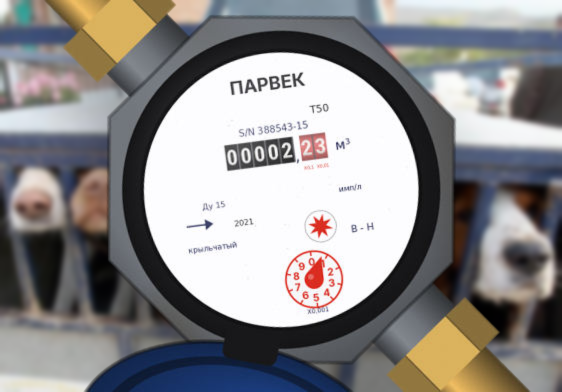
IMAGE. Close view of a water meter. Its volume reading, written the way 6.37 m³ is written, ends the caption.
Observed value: 2.230 m³
